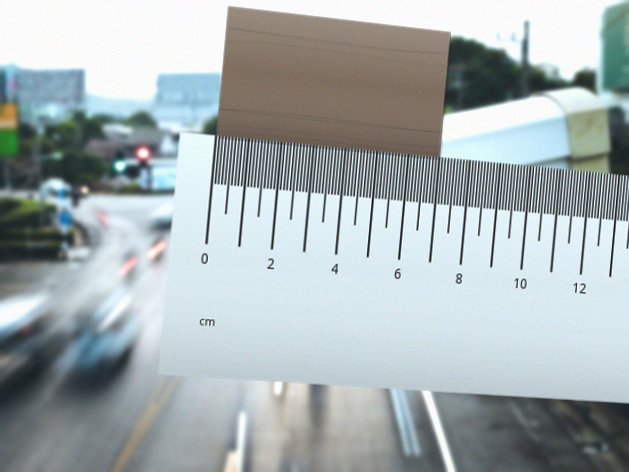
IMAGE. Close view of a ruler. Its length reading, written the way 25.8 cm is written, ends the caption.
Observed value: 7 cm
